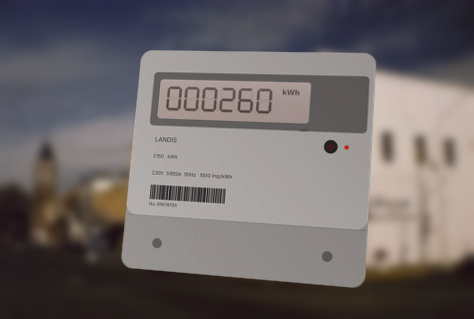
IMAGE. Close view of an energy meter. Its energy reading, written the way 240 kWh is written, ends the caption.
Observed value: 260 kWh
